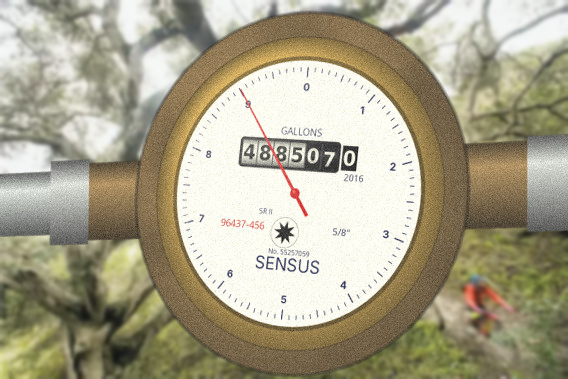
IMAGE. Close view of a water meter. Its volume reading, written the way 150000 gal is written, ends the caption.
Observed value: 4885069.0 gal
